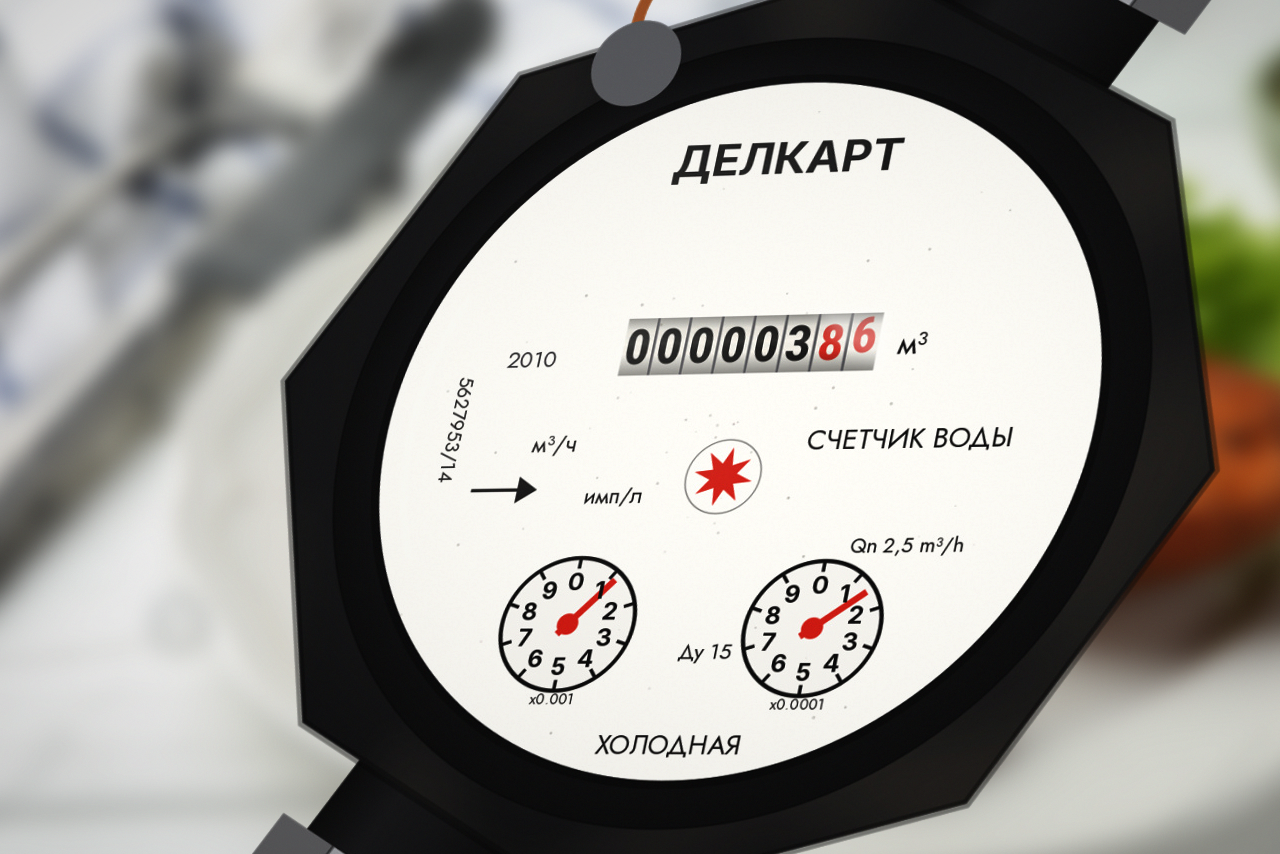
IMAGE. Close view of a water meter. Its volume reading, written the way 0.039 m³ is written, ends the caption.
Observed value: 3.8611 m³
